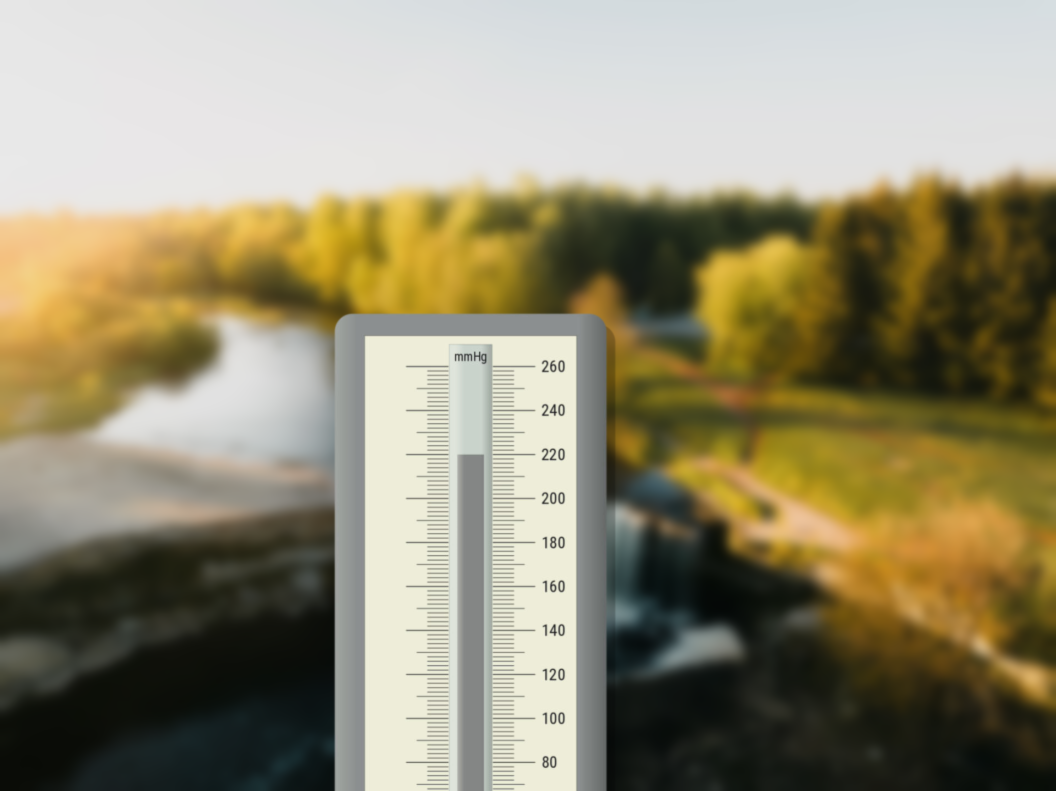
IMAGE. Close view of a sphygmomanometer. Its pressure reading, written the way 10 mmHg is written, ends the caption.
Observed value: 220 mmHg
